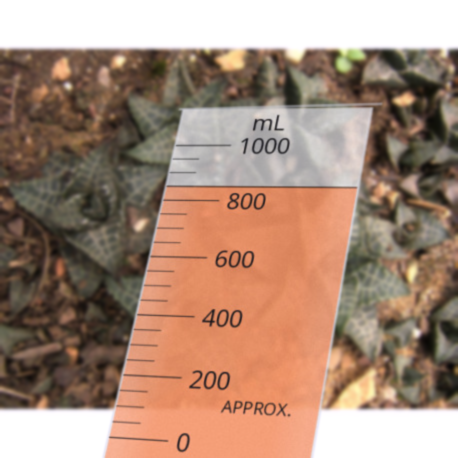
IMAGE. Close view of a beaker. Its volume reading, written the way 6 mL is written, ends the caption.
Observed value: 850 mL
